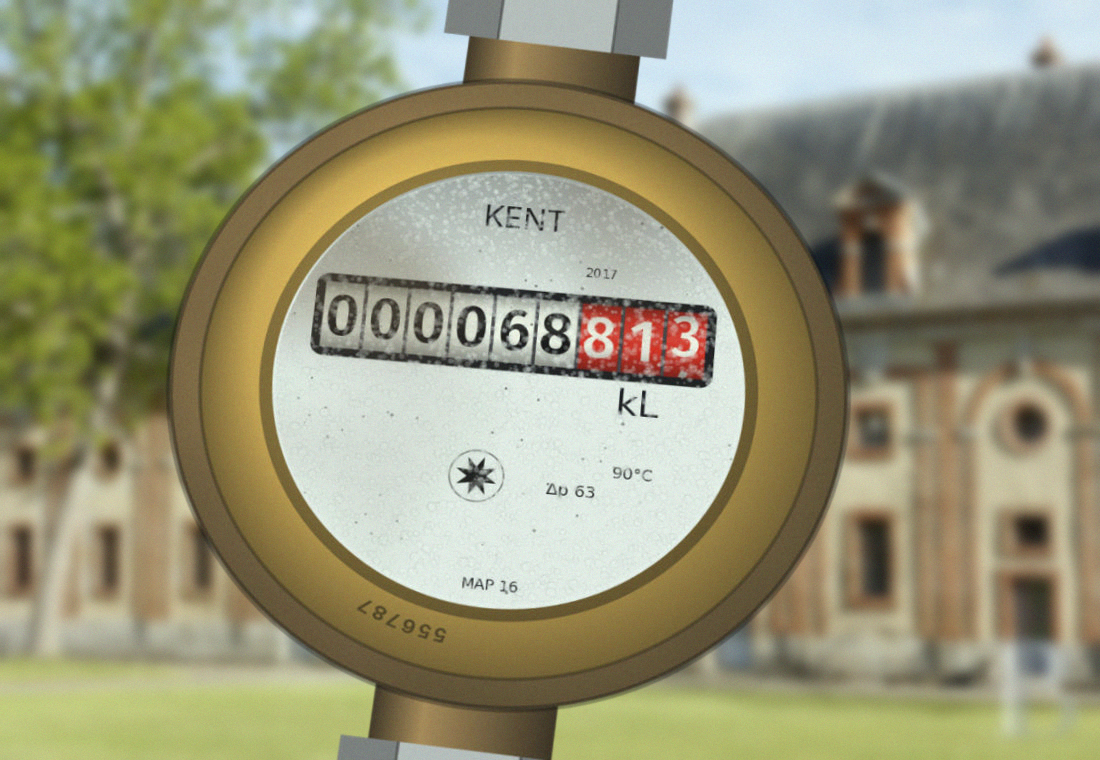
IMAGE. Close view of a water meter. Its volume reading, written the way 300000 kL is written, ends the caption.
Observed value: 68.813 kL
